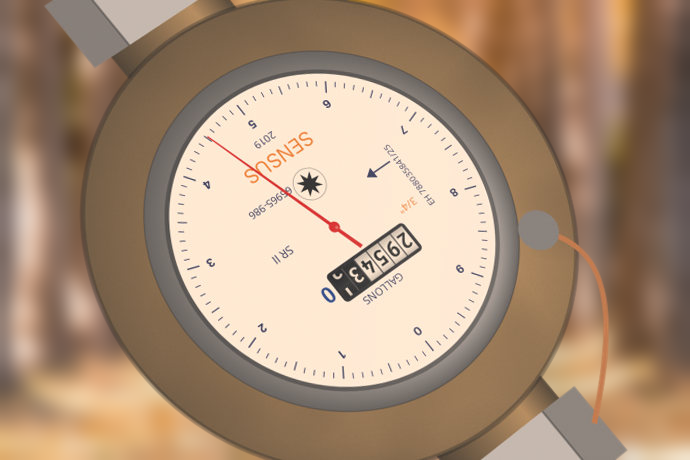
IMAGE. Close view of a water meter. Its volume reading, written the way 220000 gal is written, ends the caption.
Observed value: 2954314.5 gal
